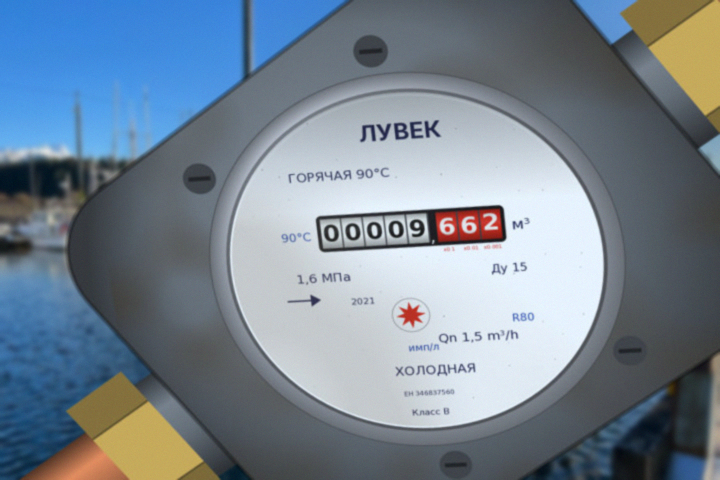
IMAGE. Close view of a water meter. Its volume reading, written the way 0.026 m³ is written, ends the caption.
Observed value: 9.662 m³
